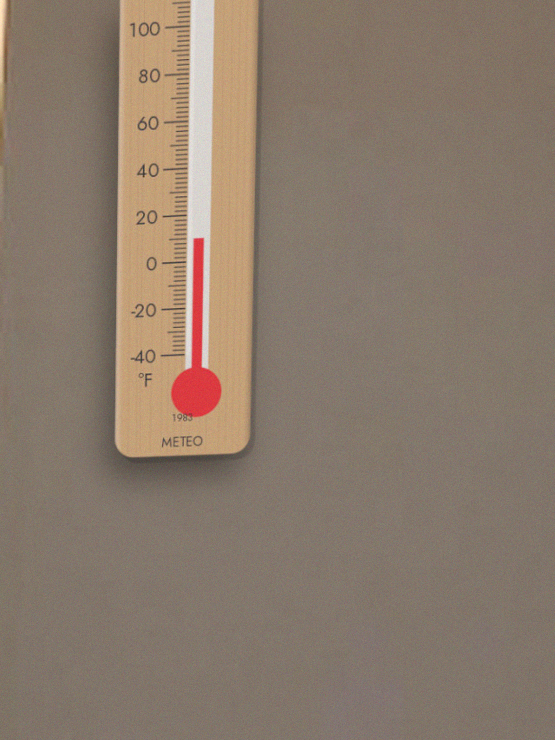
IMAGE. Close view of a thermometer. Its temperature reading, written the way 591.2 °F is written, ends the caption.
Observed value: 10 °F
